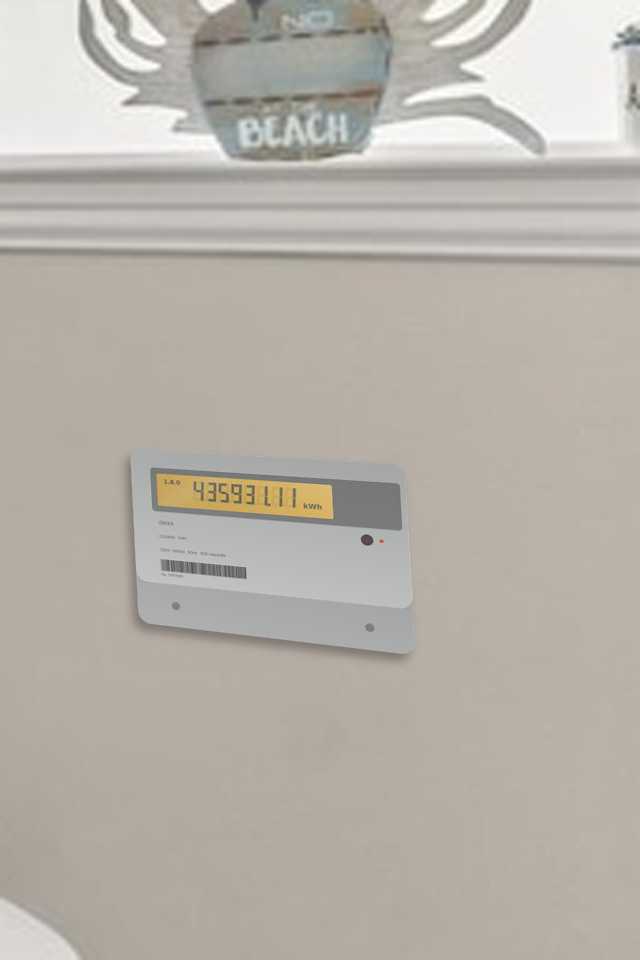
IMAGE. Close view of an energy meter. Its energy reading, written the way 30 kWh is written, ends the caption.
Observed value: 435931.11 kWh
